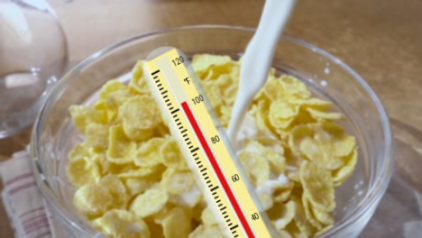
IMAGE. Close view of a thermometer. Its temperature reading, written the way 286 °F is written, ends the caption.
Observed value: 102 °F
